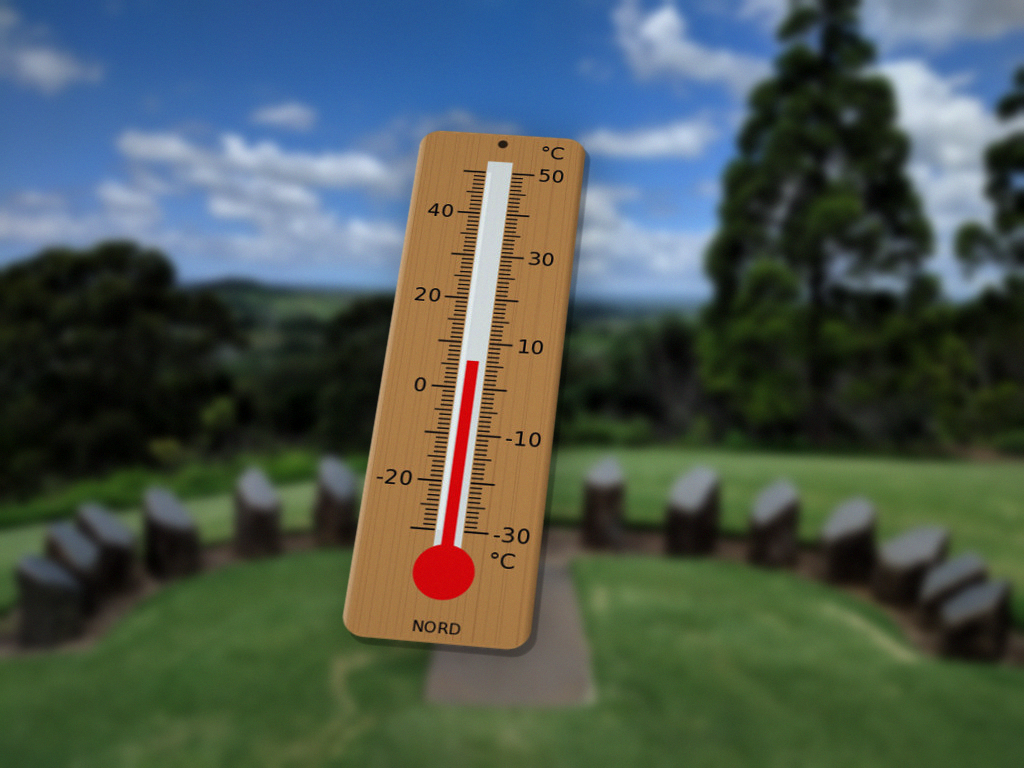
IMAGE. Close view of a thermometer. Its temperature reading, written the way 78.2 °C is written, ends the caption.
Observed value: 6 °C
